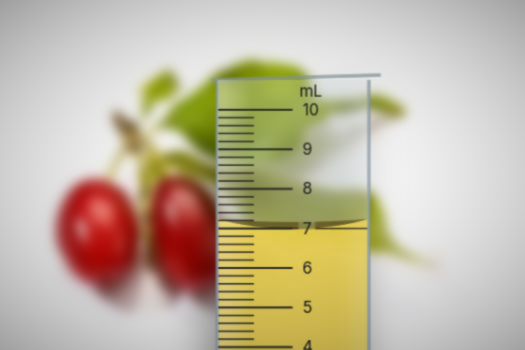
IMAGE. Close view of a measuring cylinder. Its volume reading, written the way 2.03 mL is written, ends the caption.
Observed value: 7 mL
